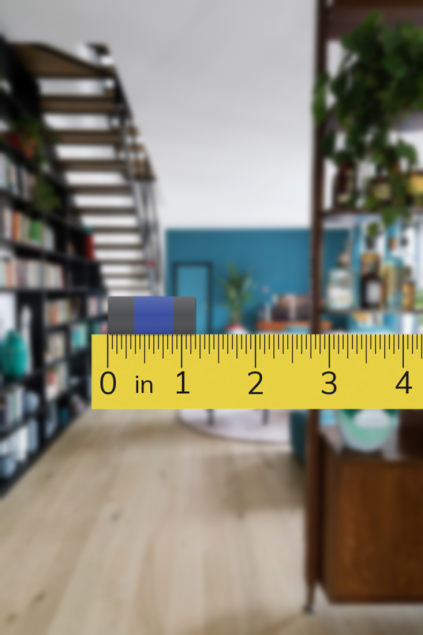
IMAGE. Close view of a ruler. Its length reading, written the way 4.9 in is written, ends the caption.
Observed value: 1.1875 in
